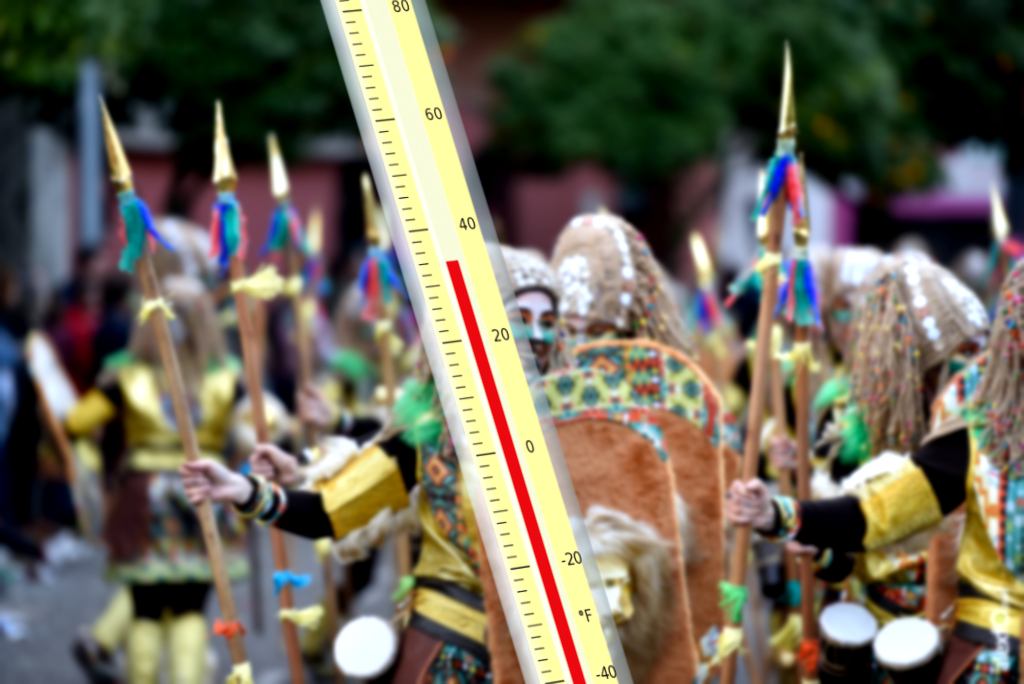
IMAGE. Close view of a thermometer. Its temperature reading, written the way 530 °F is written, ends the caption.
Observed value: 34 °F
